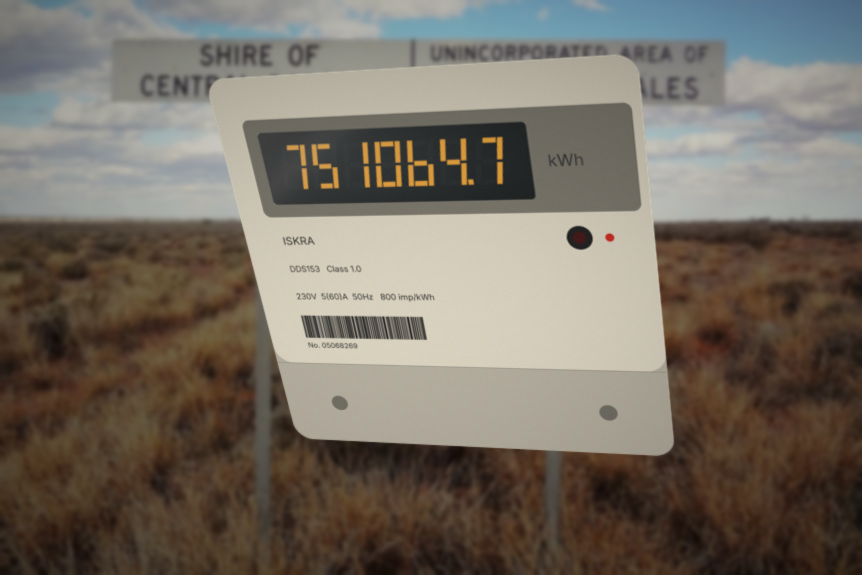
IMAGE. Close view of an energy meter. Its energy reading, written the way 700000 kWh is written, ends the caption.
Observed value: 751064.7 kWh
